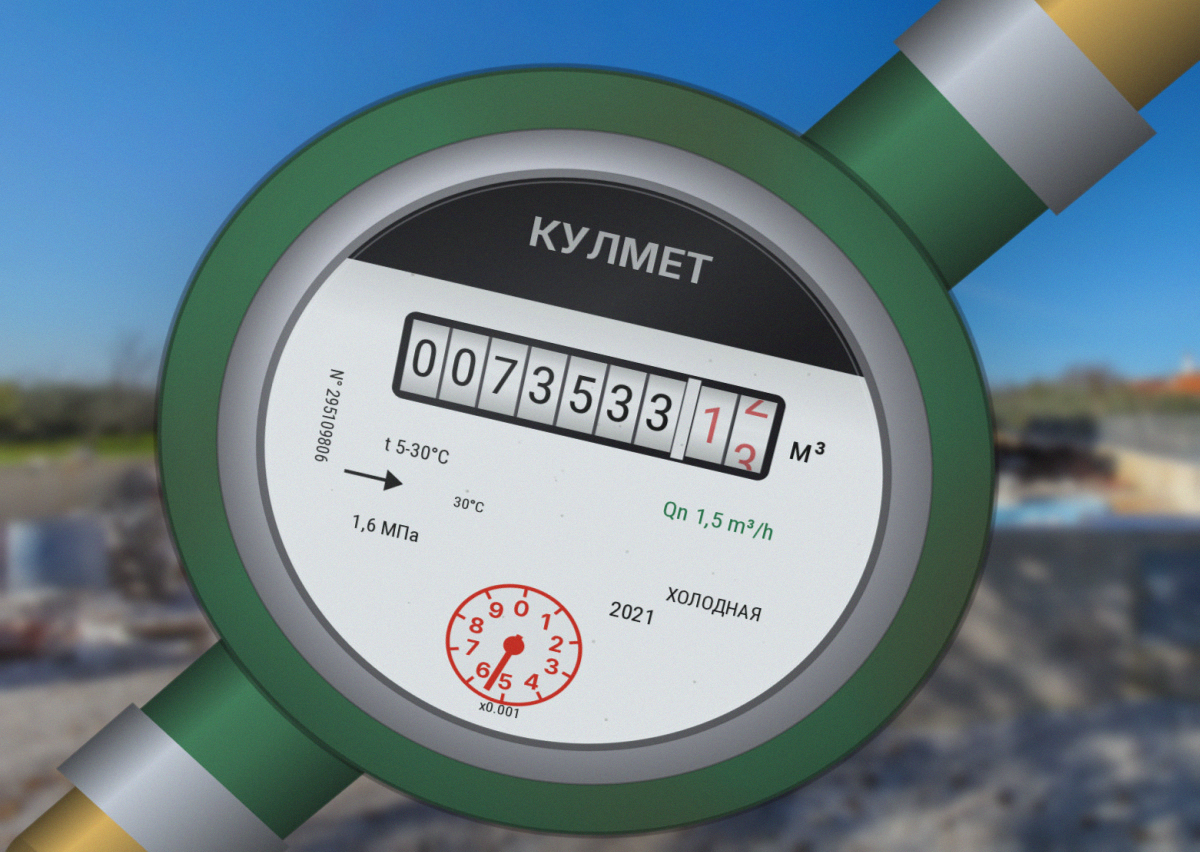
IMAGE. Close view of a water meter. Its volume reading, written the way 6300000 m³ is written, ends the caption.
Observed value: 73533.125 m³
